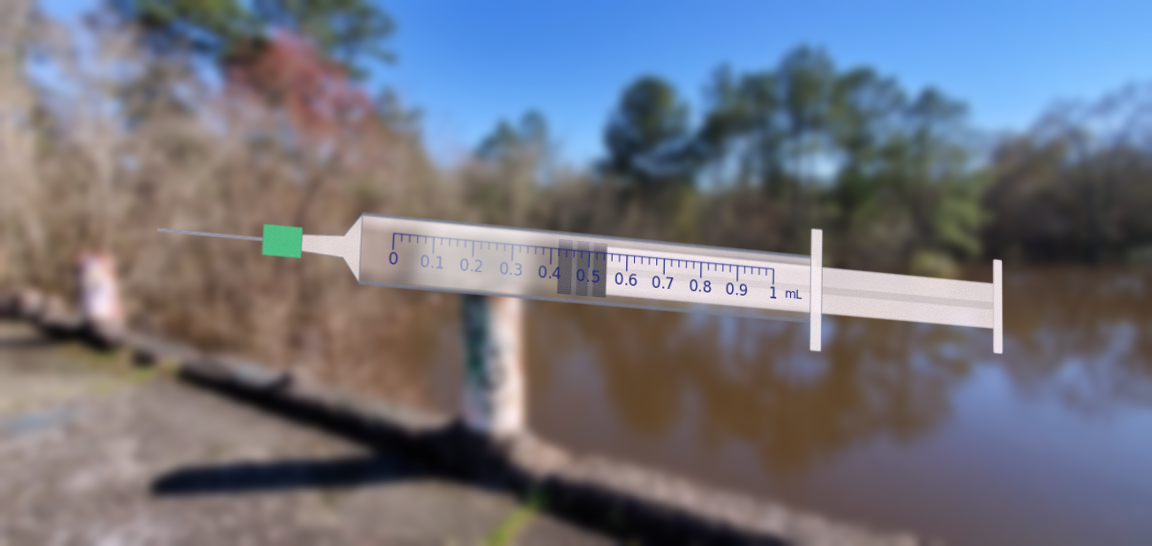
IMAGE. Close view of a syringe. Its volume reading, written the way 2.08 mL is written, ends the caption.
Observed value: 0.42 mL
